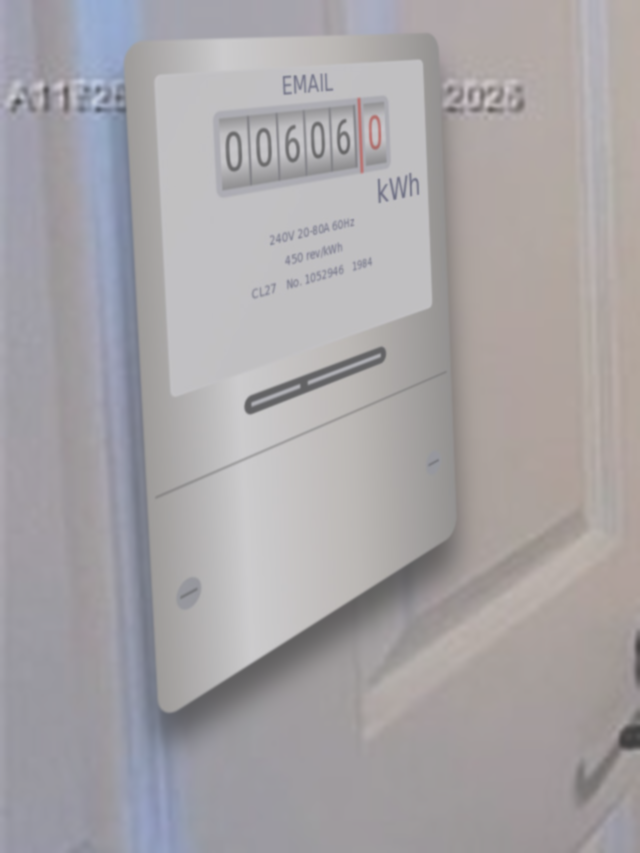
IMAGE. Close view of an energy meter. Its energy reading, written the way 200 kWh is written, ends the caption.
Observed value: 606.0 kWh
